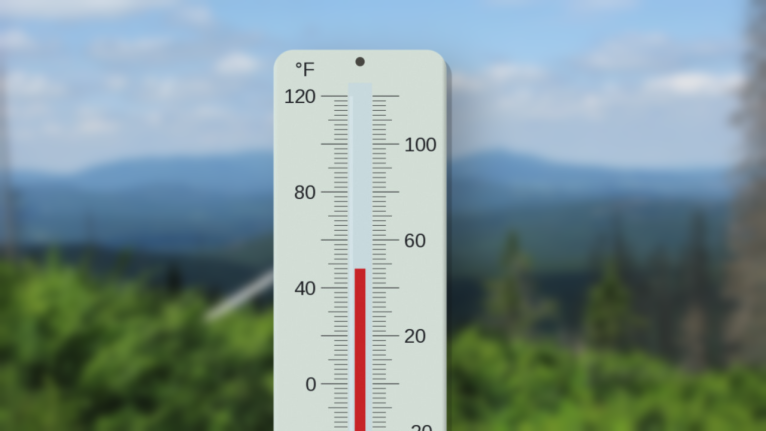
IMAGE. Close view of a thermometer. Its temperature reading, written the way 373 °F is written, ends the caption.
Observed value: 48 °F
